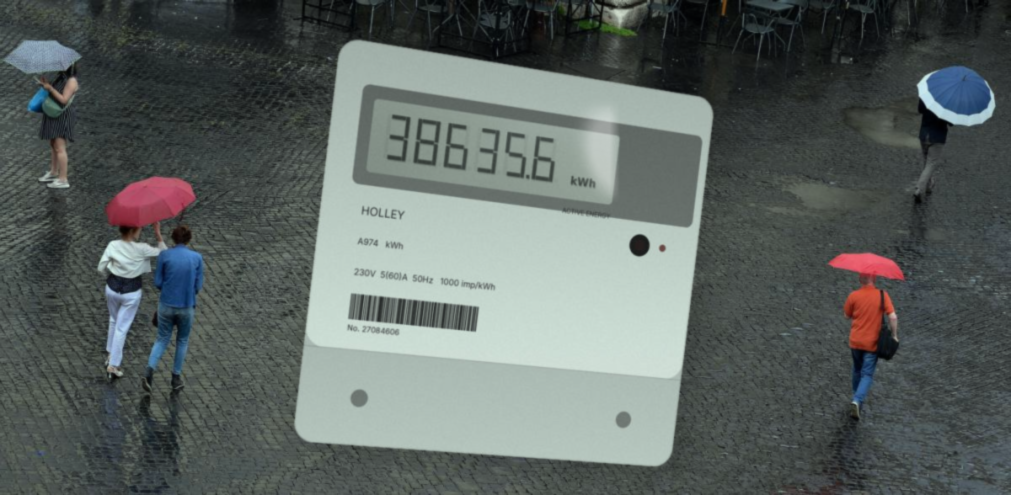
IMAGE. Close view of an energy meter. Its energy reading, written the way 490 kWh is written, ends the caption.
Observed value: 38635.6 kWh
